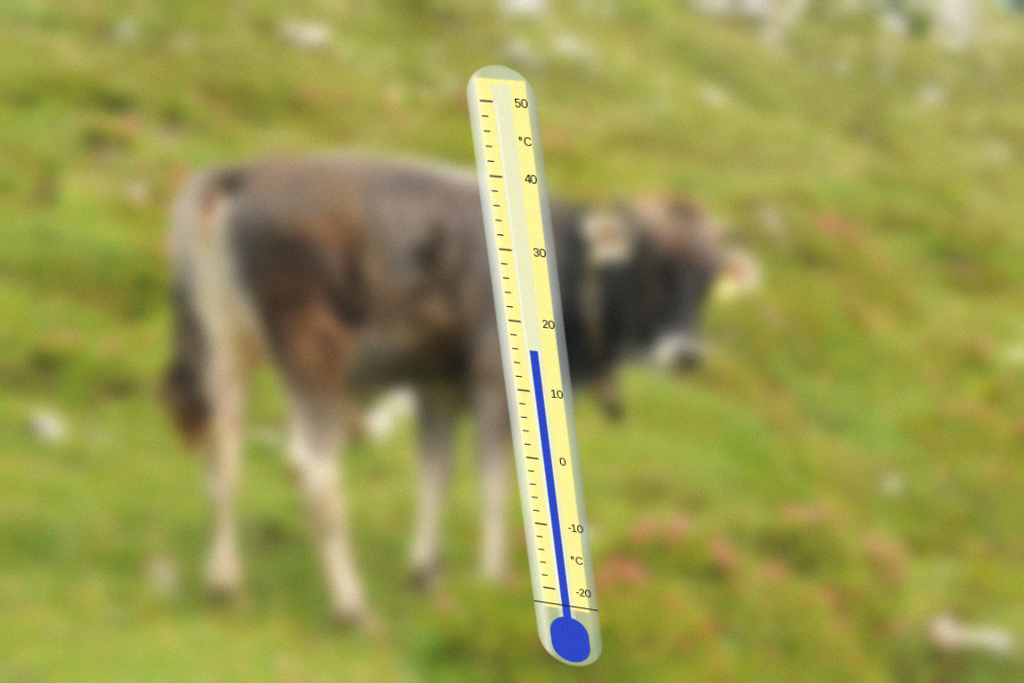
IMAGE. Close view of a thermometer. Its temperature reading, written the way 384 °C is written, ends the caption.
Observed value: 16 °C
